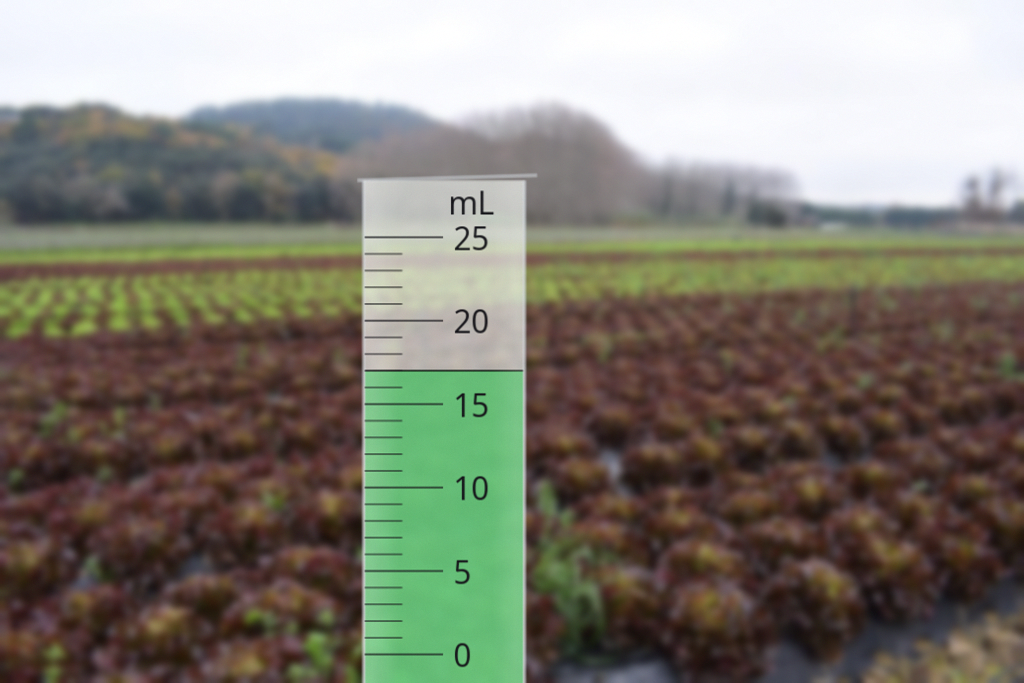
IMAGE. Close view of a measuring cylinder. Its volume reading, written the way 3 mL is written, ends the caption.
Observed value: 17 mL
